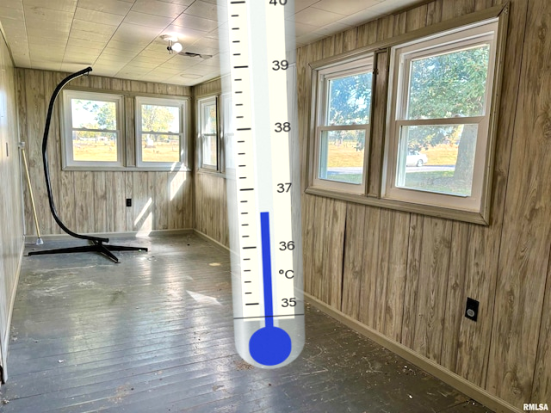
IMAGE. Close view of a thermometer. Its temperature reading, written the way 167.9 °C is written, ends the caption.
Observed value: 36.6 °C
